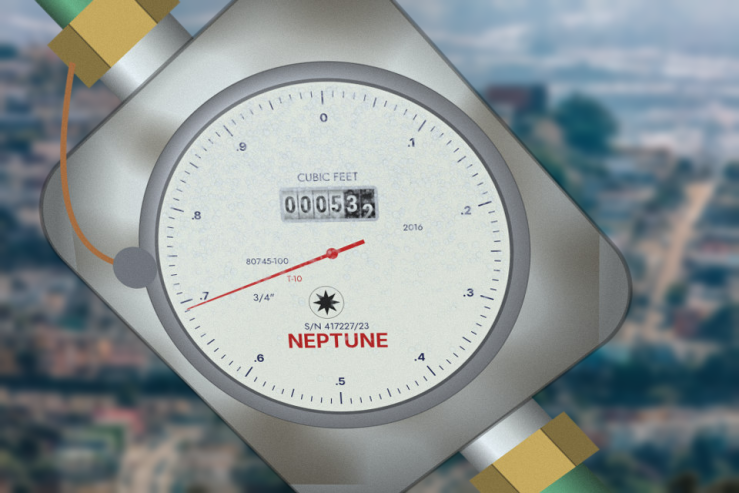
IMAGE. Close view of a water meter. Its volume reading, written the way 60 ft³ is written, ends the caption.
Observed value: 531.69 ft³
